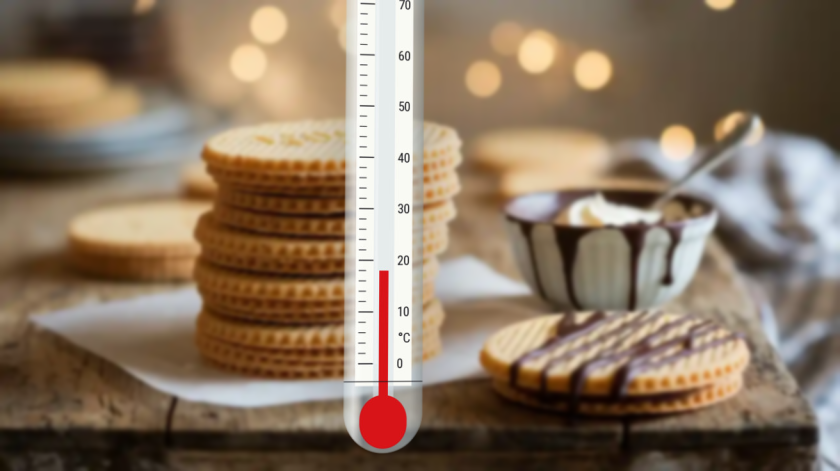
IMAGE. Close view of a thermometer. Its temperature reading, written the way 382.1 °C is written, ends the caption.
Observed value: 18 °C
